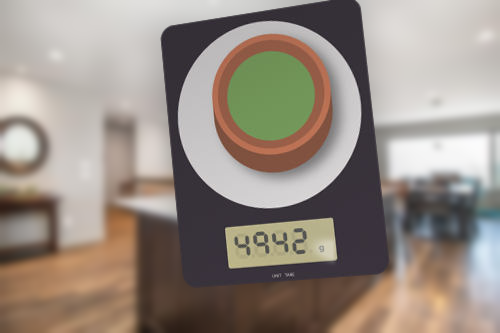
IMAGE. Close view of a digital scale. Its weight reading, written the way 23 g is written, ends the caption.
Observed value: 4942 g
